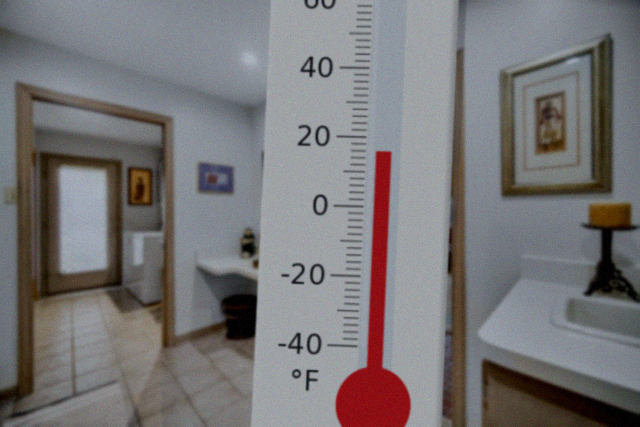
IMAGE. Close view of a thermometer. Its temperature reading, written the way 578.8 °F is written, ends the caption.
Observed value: 16 °F
